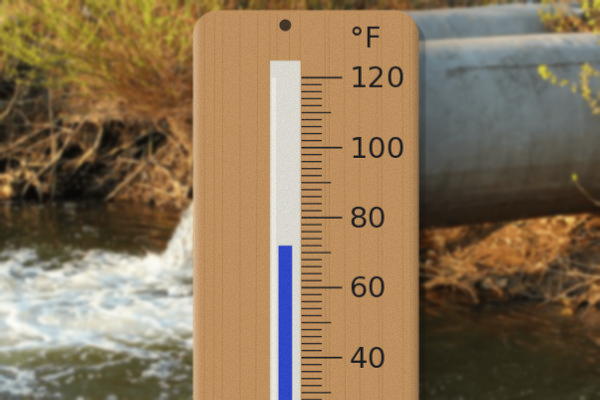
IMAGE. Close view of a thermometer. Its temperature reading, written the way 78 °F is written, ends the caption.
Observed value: 72 °F
